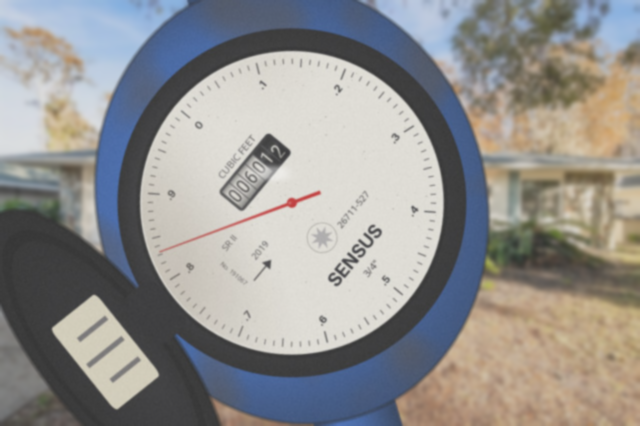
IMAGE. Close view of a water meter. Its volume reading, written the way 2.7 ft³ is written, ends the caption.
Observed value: 6011.83 ft³
